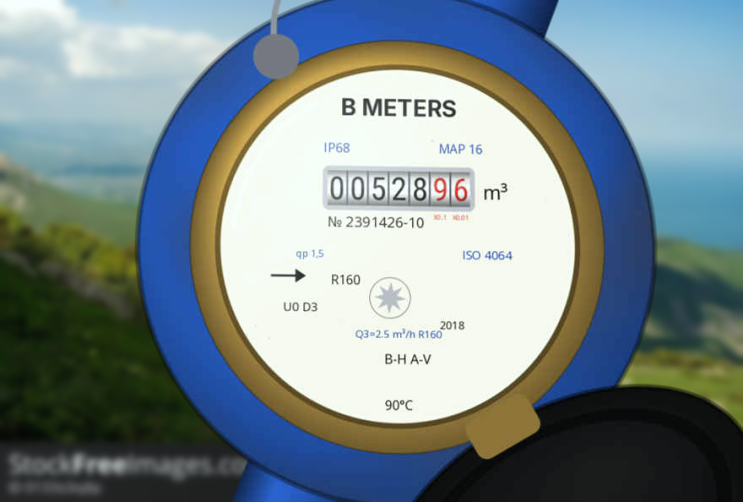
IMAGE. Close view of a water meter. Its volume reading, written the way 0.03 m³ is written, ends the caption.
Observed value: 528.96 m³
